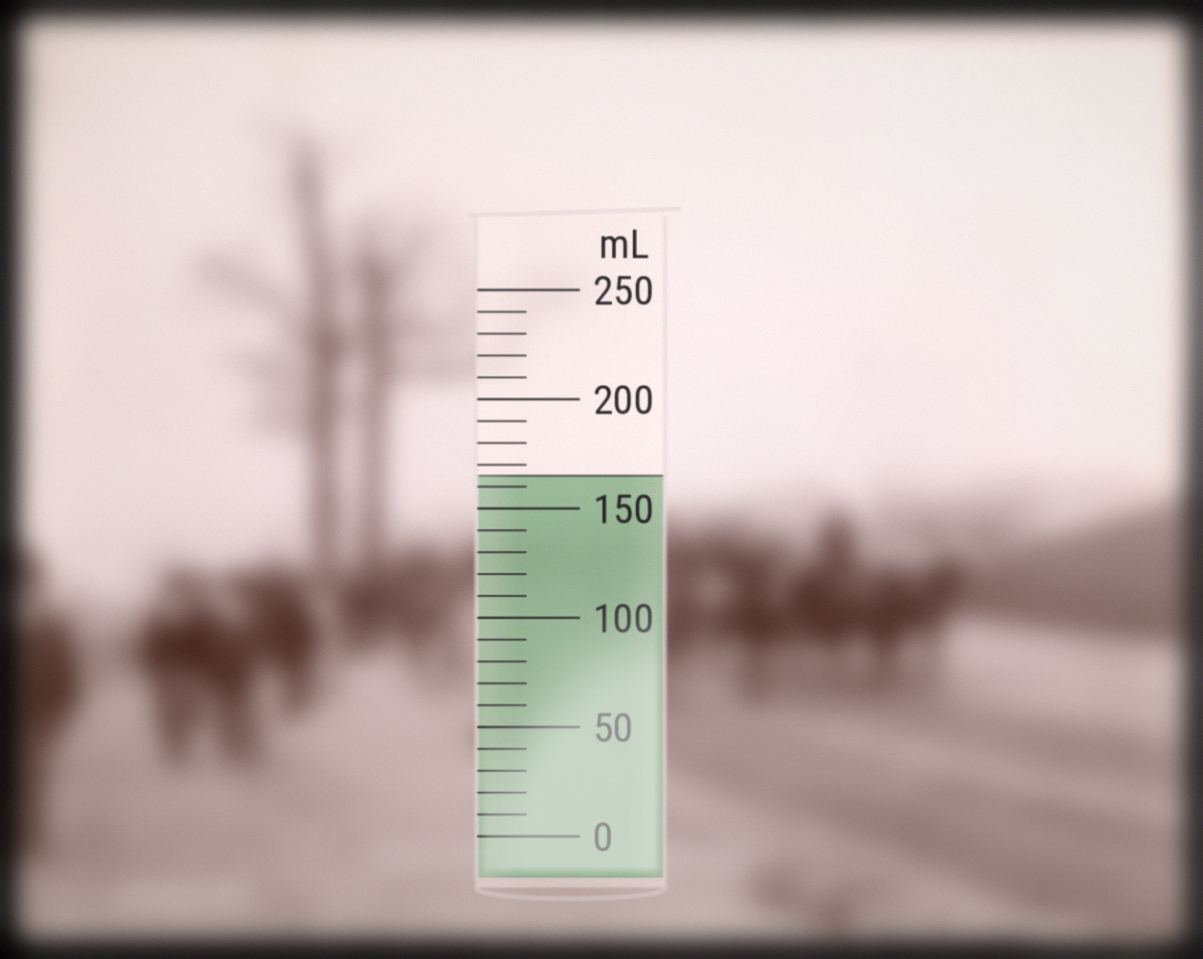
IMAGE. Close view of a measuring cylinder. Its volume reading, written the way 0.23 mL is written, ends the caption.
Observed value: 165 mL
